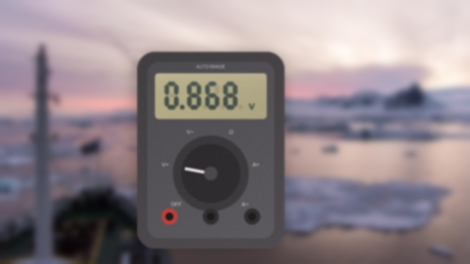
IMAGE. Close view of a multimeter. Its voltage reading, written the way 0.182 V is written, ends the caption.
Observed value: 0.868 V
